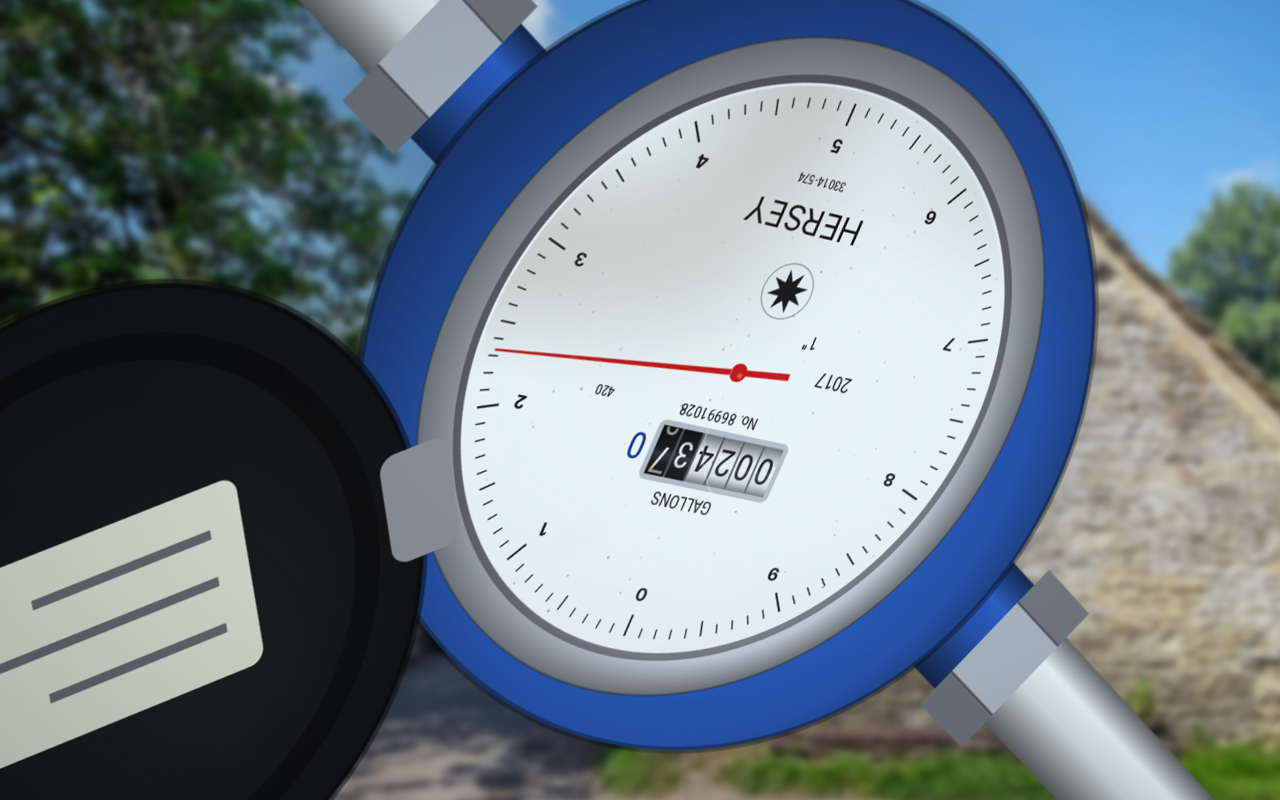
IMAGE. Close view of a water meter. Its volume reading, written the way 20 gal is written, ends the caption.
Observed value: 24372.3 gal
